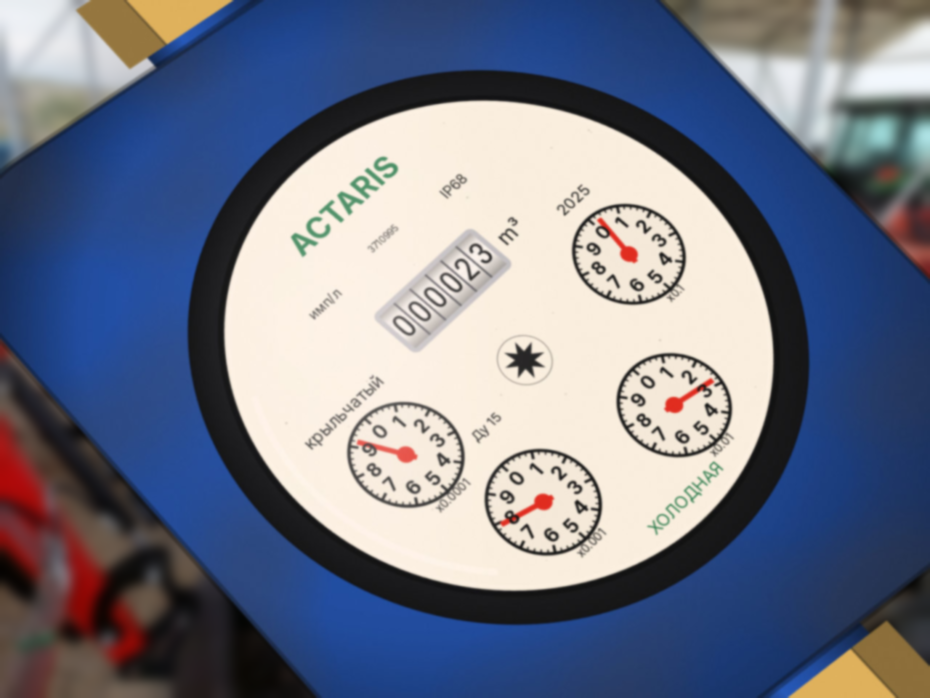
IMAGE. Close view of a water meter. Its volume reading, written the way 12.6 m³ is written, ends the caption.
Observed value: 23.0279 m³
